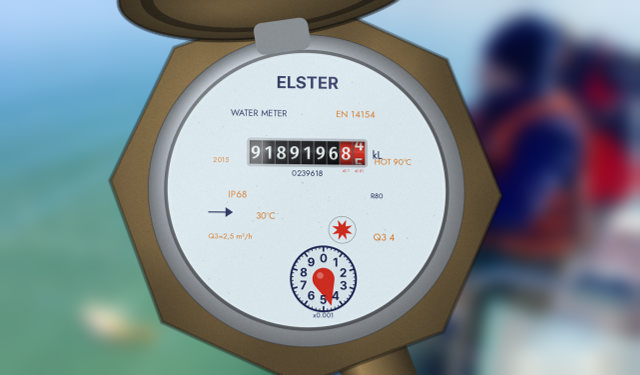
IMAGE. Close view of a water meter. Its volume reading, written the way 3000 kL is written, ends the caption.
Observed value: 9189196.844 kL
